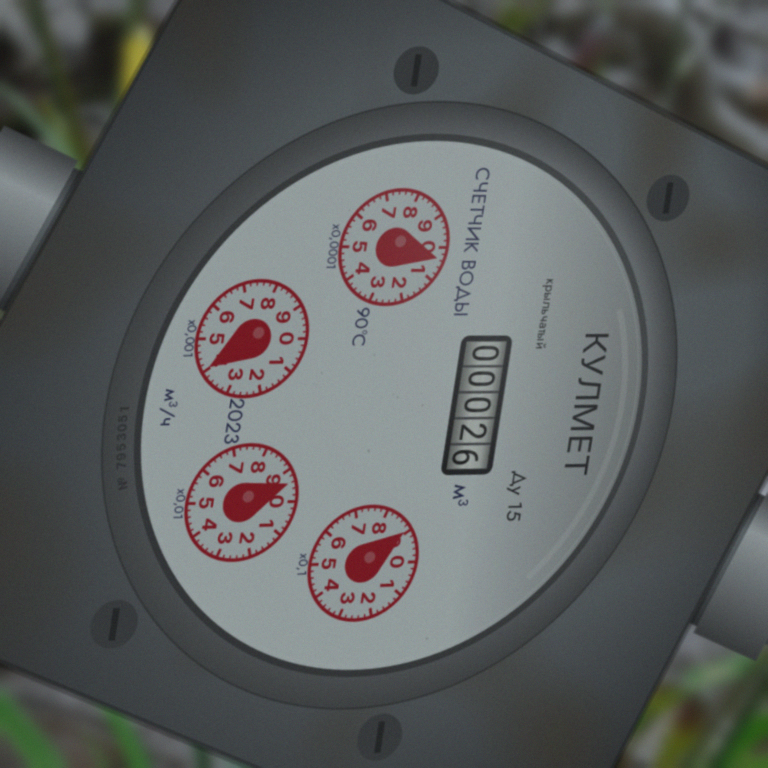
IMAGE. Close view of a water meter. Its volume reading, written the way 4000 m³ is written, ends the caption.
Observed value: 25.8940 m³
